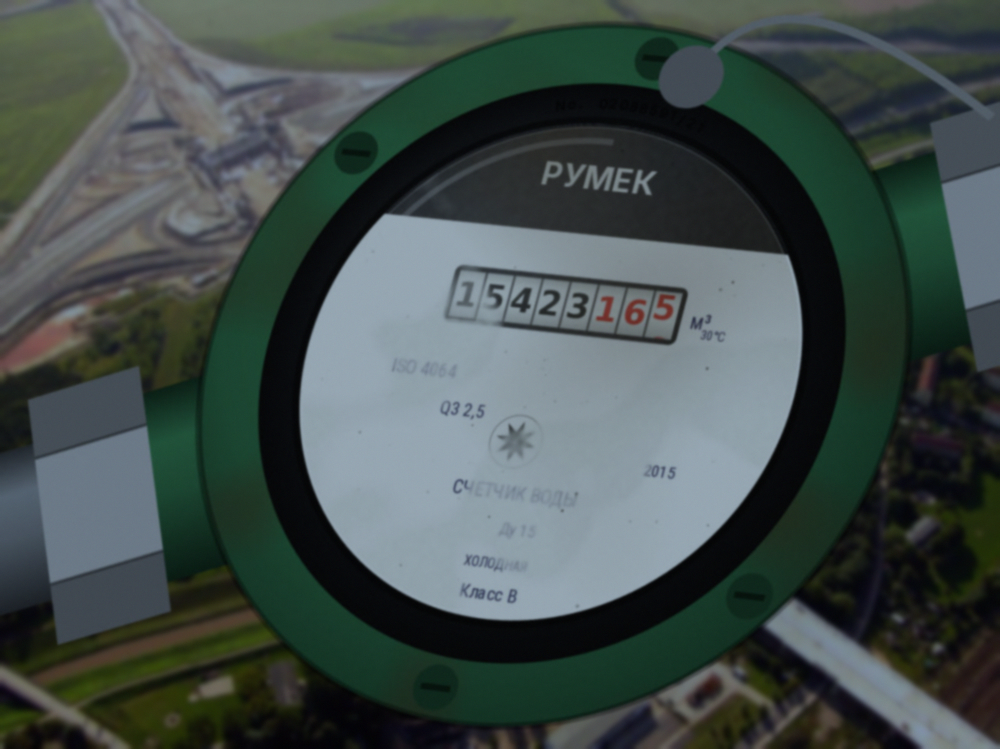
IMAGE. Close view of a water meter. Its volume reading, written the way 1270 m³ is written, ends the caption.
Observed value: 15423.165 m³
